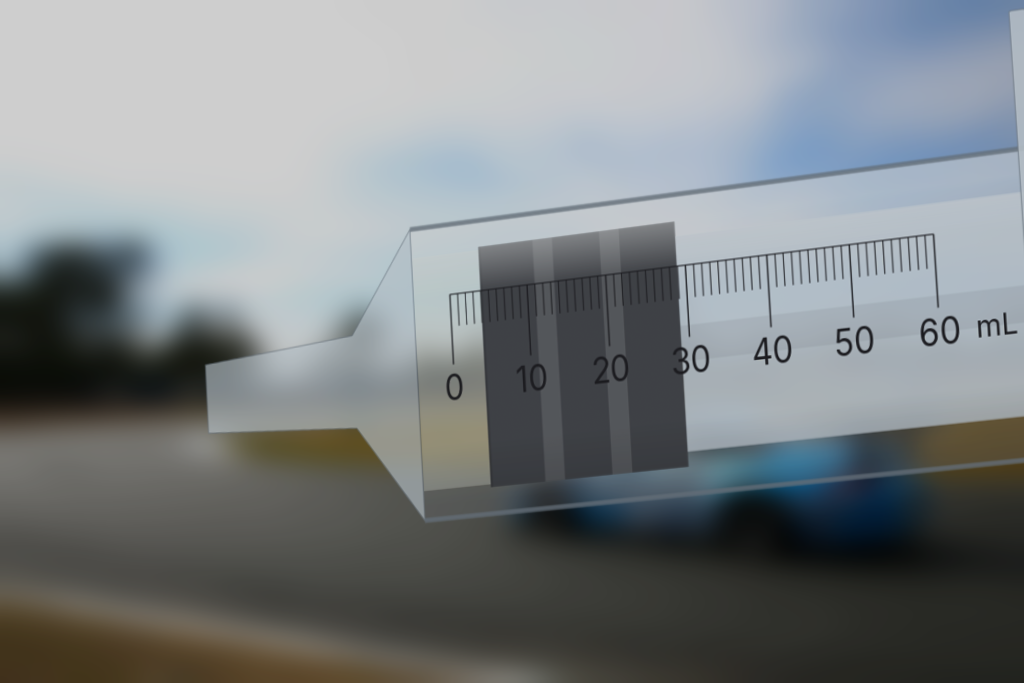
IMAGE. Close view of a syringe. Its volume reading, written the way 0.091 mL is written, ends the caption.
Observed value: 4 mL
